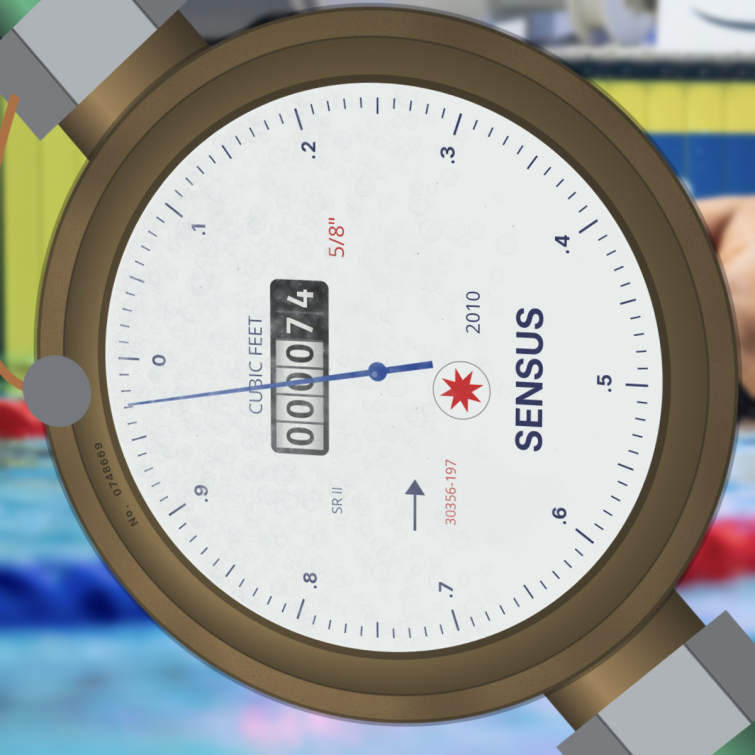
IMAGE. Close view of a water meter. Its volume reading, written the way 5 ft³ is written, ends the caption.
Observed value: 73.97 ft³
